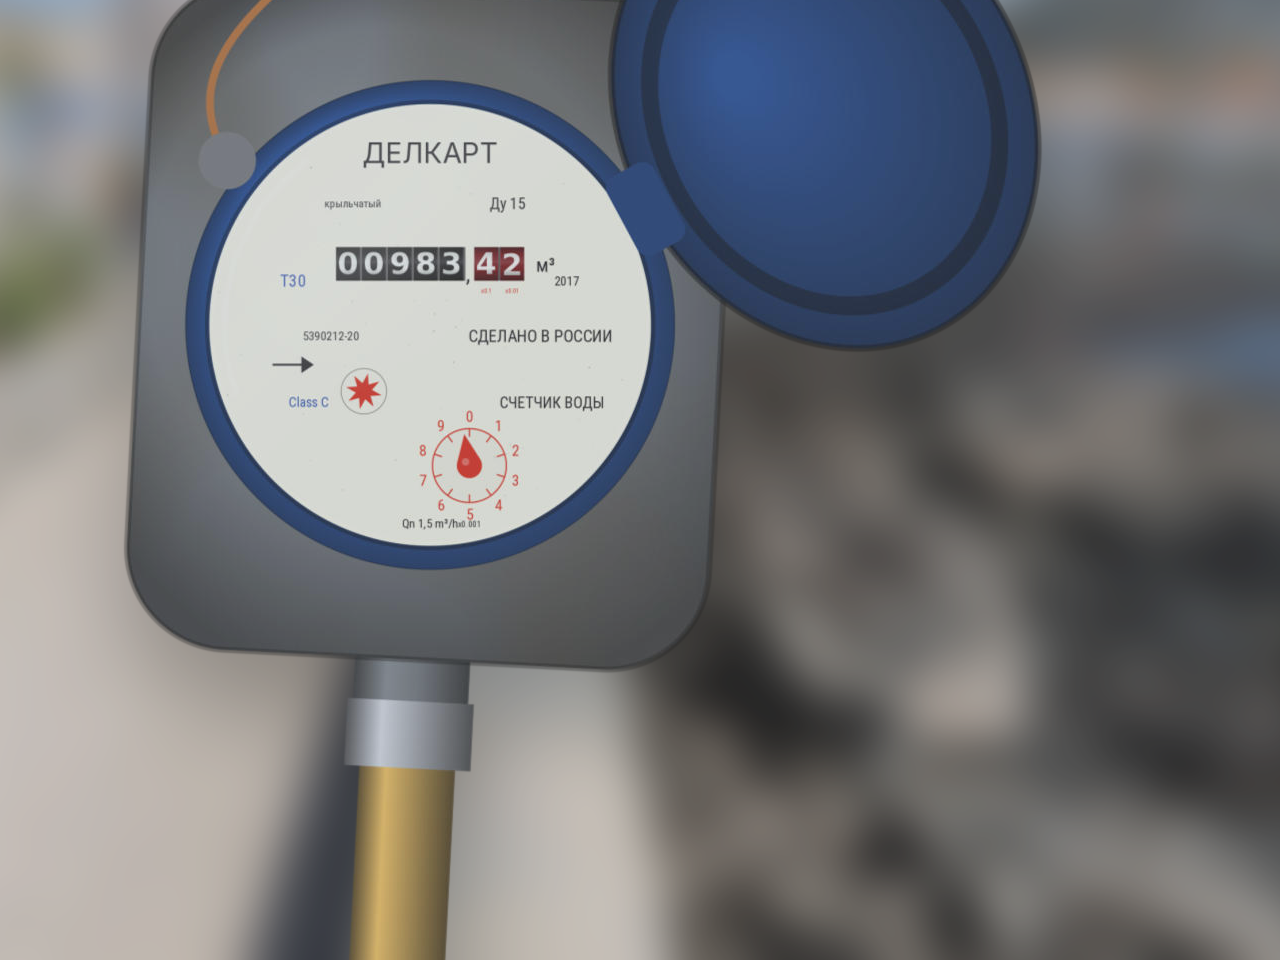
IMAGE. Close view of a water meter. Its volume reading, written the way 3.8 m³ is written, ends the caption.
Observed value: 983.419 m³
